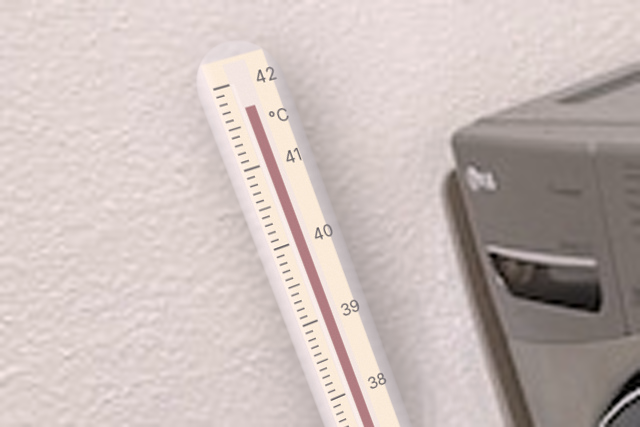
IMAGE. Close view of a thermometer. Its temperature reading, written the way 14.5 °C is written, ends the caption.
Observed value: 41.7 °C
